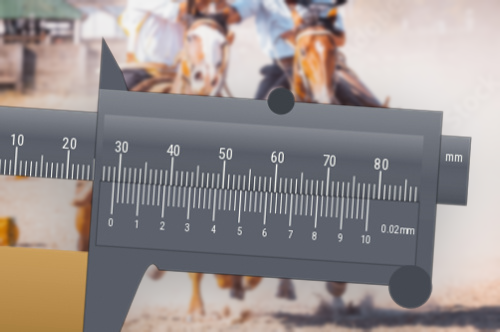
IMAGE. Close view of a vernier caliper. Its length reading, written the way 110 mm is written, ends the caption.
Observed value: 29.0 mm
